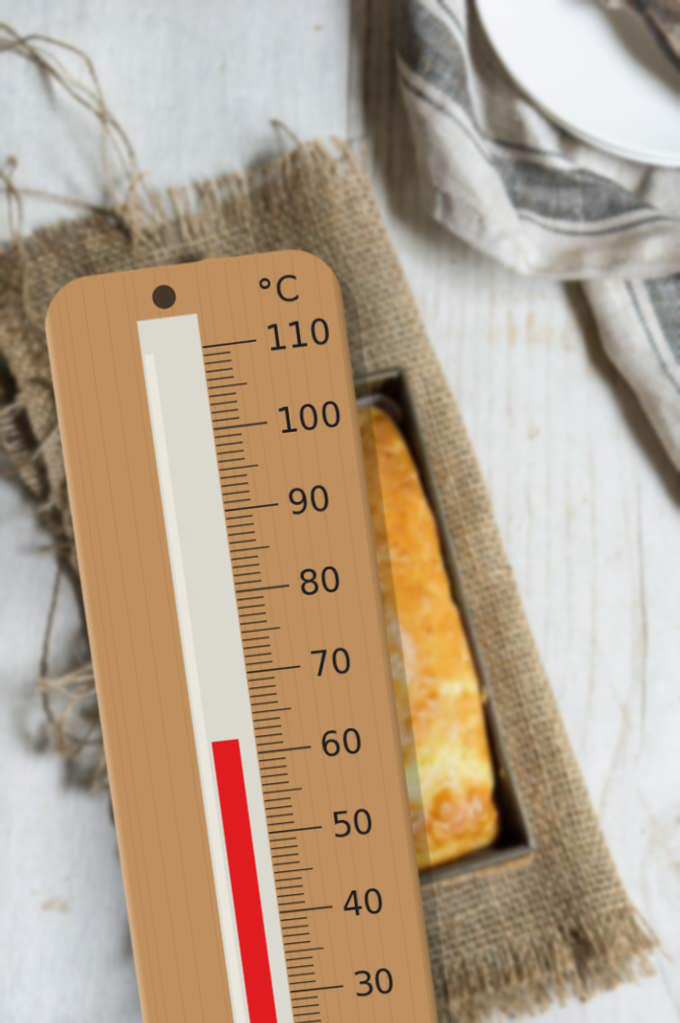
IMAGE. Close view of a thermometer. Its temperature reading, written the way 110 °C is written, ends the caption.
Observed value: 62 °C
